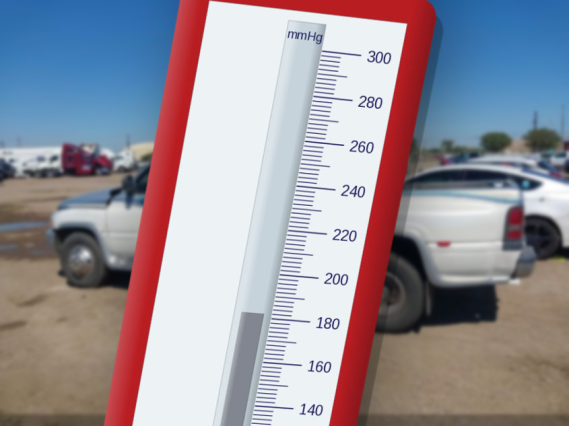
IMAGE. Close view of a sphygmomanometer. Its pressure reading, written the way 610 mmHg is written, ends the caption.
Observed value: 182 mmHg
